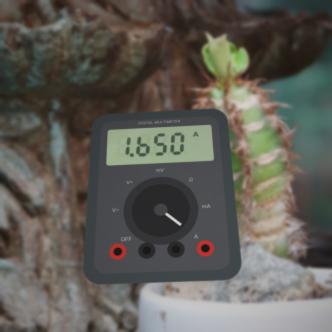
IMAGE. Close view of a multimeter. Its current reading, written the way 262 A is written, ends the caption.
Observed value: 1.650 A
